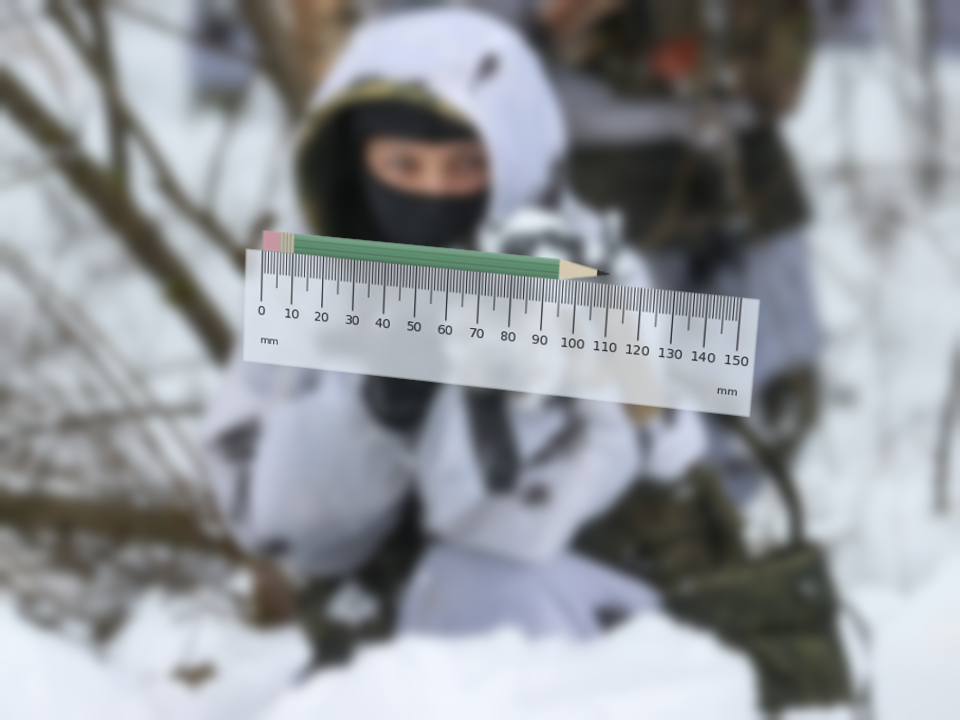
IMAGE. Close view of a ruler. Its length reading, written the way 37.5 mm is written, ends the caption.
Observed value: 110 mm
